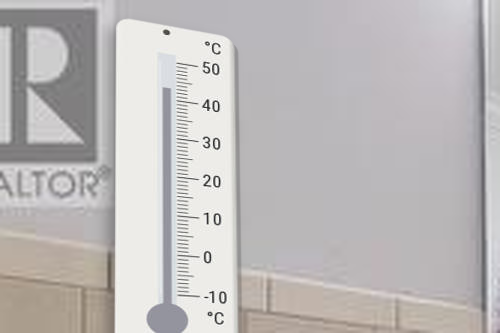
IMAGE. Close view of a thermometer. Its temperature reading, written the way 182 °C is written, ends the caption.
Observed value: 43 °C
